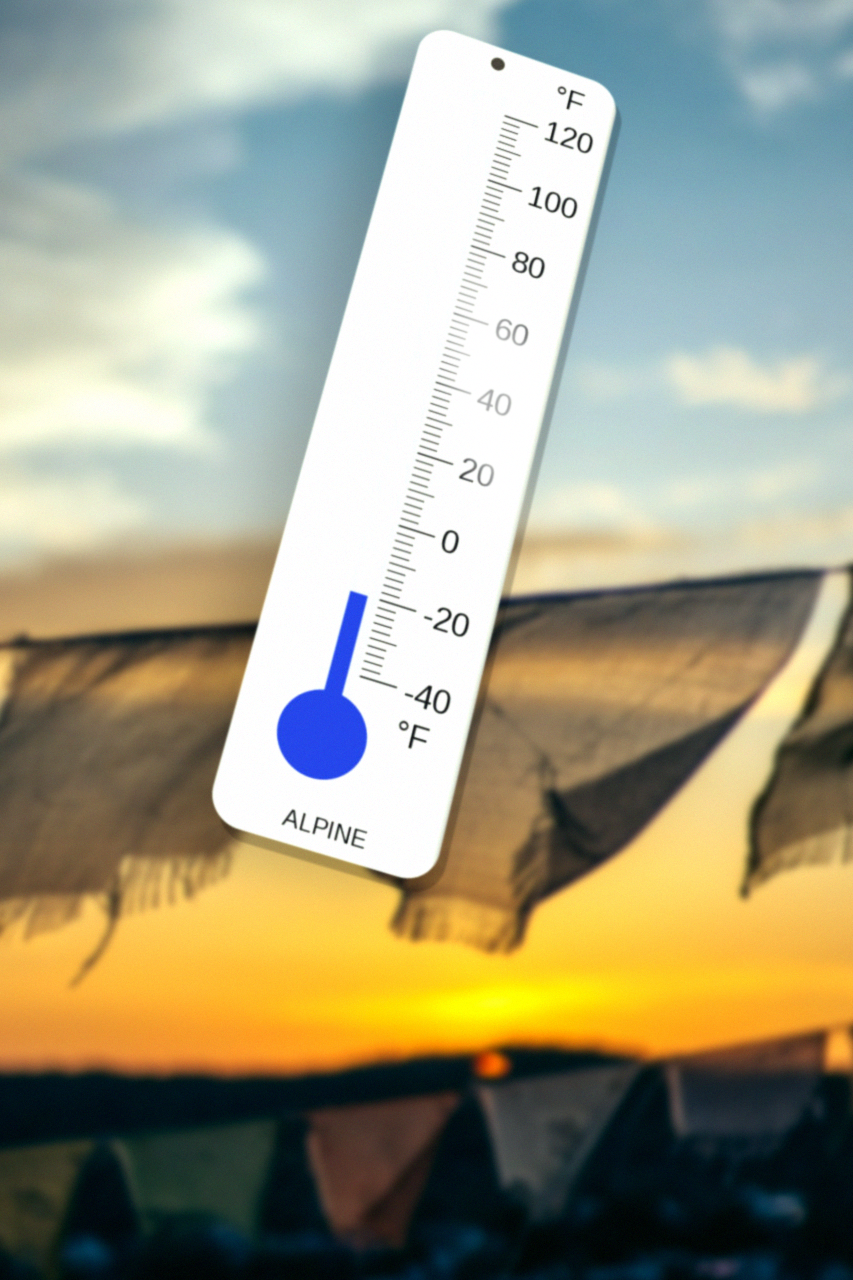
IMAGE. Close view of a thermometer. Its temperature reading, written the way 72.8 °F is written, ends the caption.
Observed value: -20 °F
